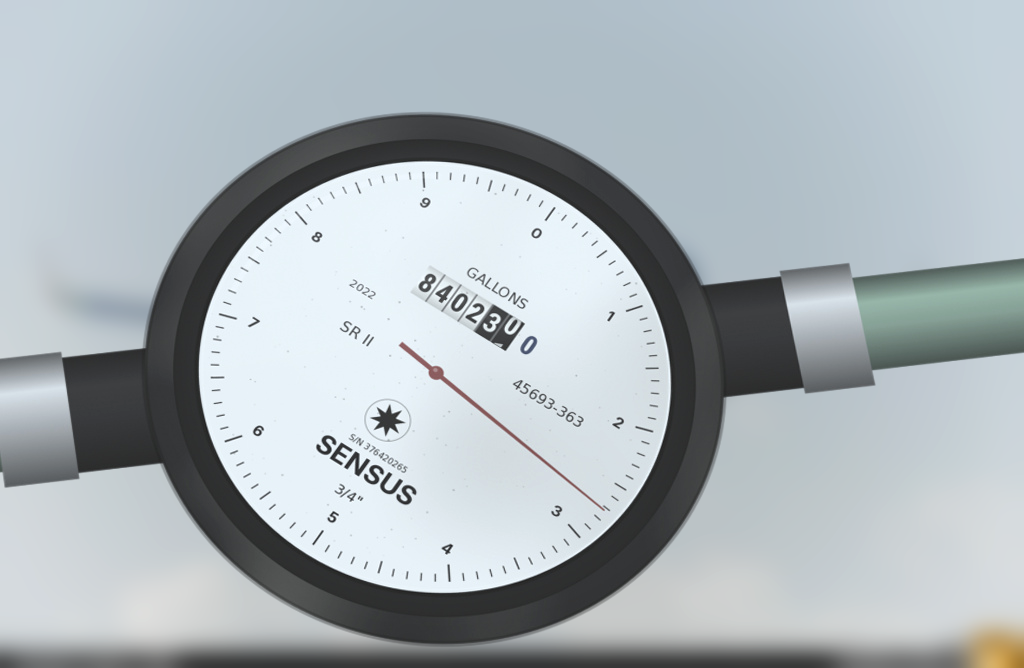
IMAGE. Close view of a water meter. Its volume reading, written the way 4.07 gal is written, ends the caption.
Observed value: 8402302.7 gal
